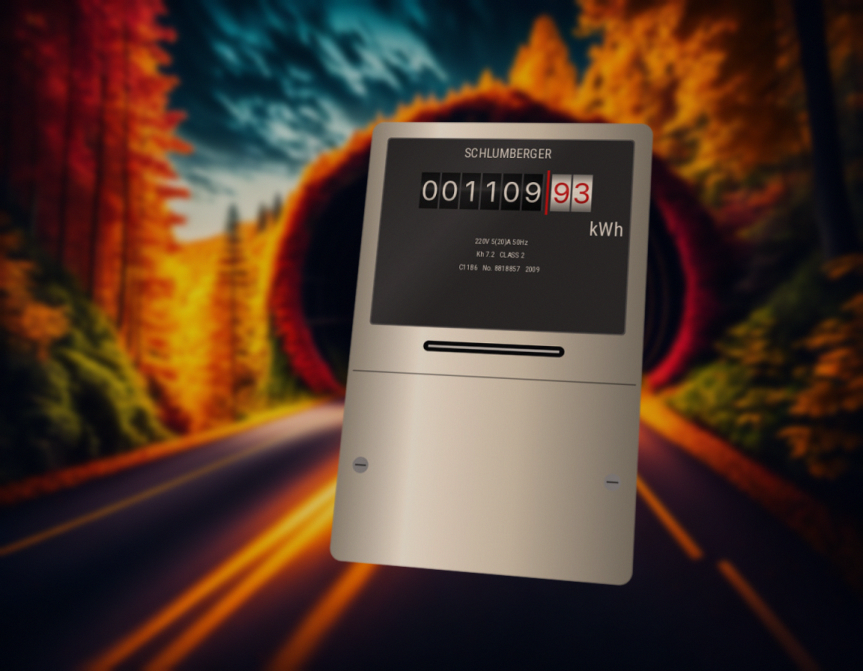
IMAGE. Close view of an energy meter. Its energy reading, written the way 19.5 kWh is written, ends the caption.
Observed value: 1109.93 kWh
